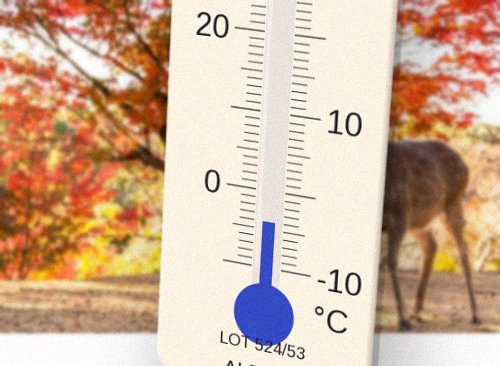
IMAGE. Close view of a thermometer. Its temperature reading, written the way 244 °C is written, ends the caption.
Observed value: -4 °C
